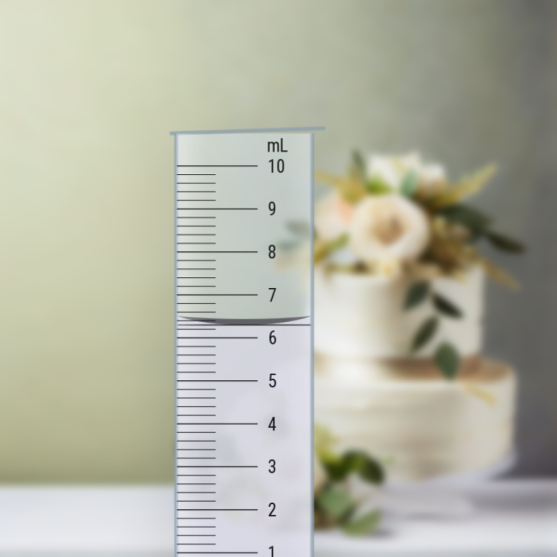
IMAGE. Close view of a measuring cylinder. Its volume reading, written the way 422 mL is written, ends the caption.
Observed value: 6.3 mL
